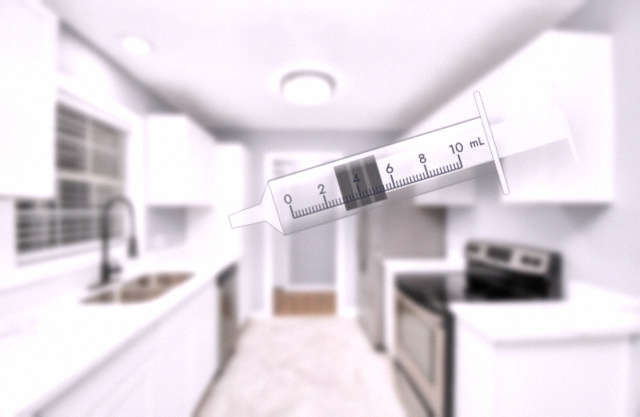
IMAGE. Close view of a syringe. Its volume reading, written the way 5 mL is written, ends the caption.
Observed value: 3 mL
